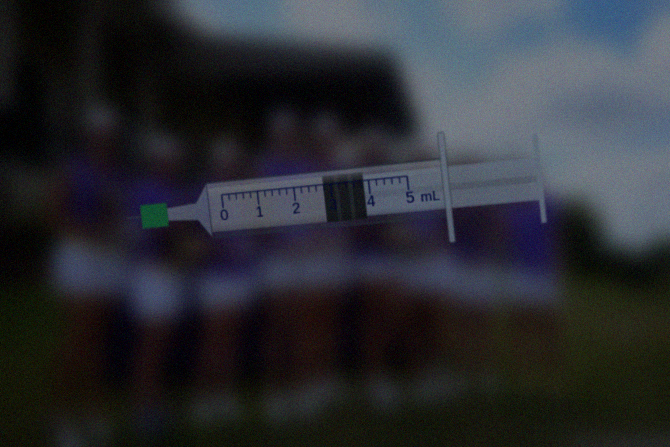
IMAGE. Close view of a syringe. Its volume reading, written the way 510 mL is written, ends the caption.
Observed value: 2.8 mL
